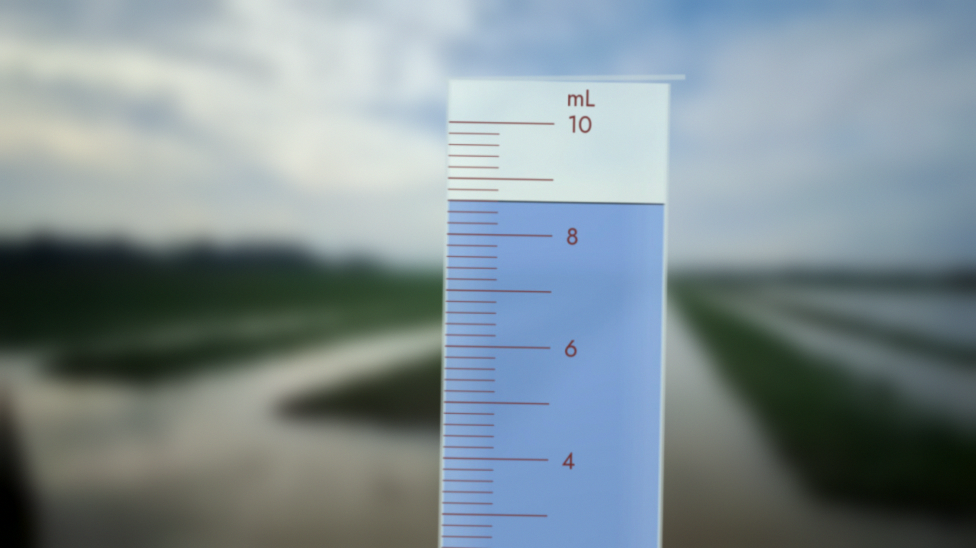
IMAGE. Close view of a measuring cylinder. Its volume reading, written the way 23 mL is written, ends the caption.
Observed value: 8.6 mL
